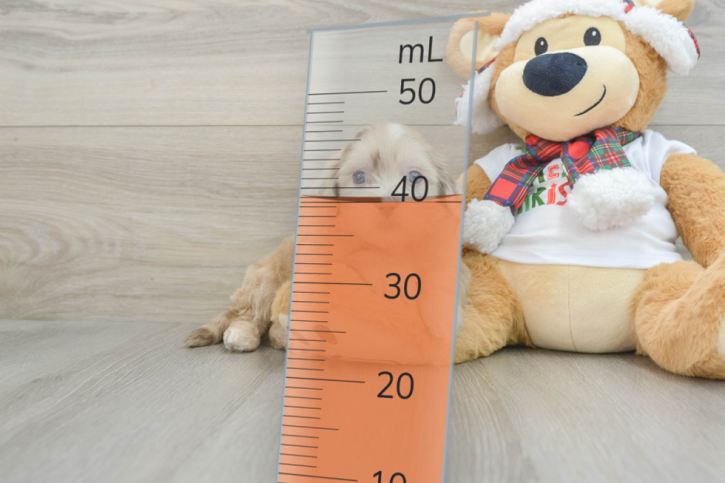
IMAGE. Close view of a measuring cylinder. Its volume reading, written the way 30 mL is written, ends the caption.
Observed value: 38.5 mL
